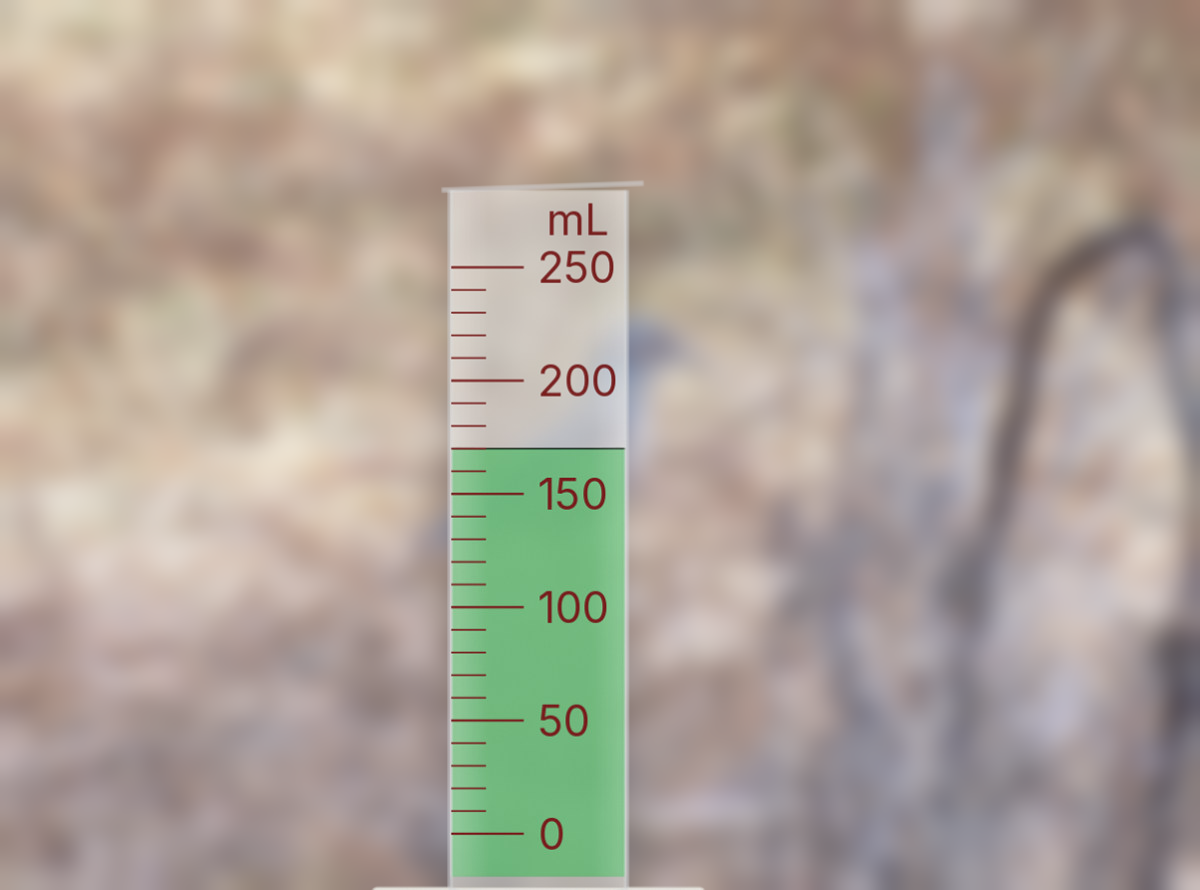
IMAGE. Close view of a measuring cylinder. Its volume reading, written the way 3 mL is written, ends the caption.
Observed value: 170 mL
